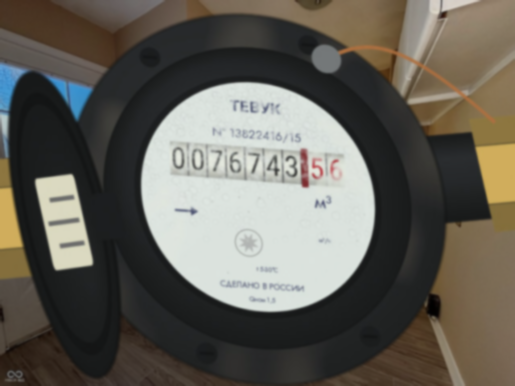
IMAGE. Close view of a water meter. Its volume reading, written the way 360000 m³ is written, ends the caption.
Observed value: 76743.56 m³
